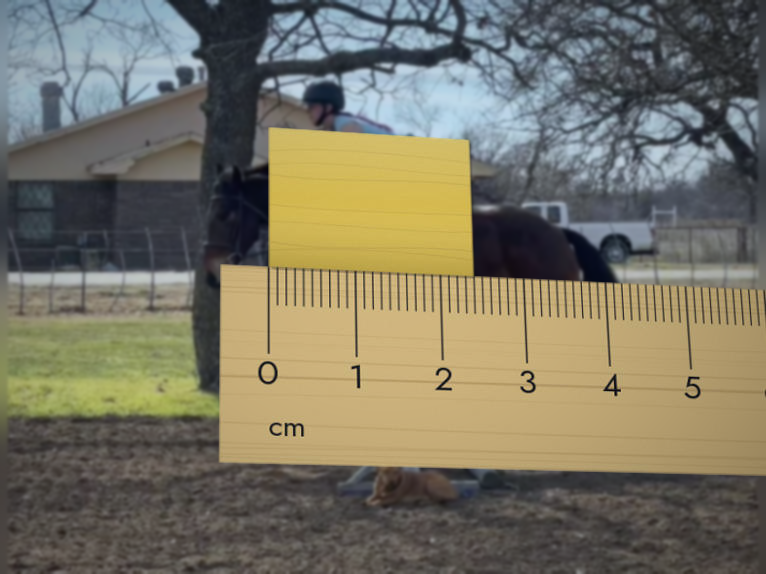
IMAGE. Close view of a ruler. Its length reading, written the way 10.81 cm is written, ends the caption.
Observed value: 2.4 cm
